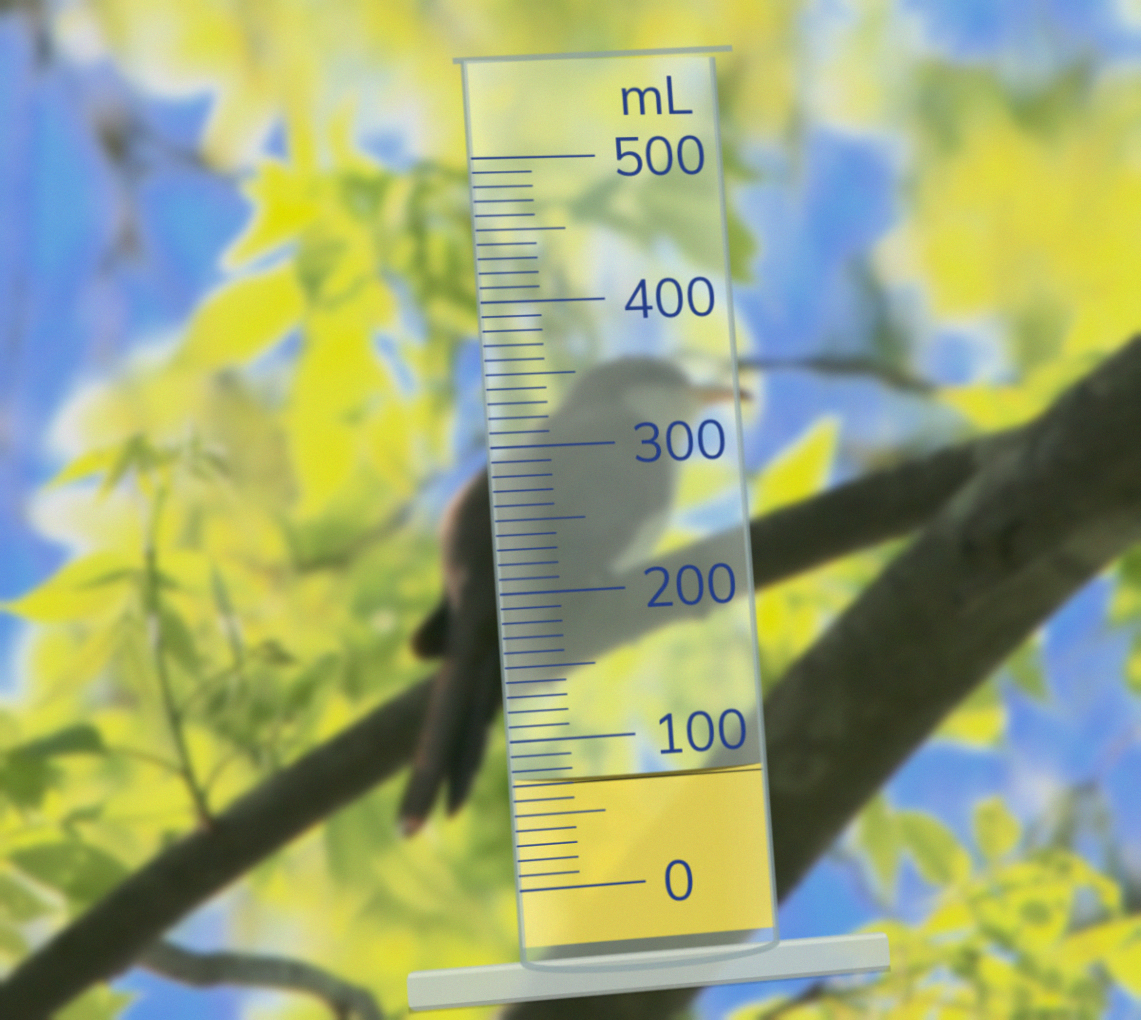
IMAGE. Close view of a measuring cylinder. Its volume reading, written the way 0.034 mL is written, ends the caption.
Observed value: 70 mL
